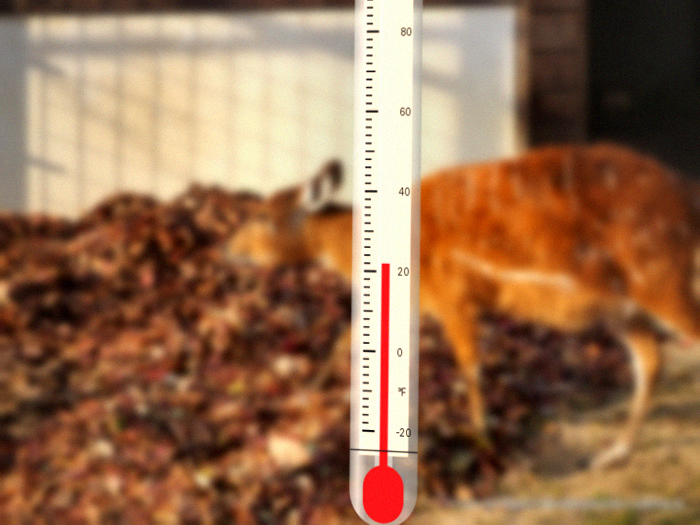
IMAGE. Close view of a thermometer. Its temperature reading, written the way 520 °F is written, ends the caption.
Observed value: 22 °F
